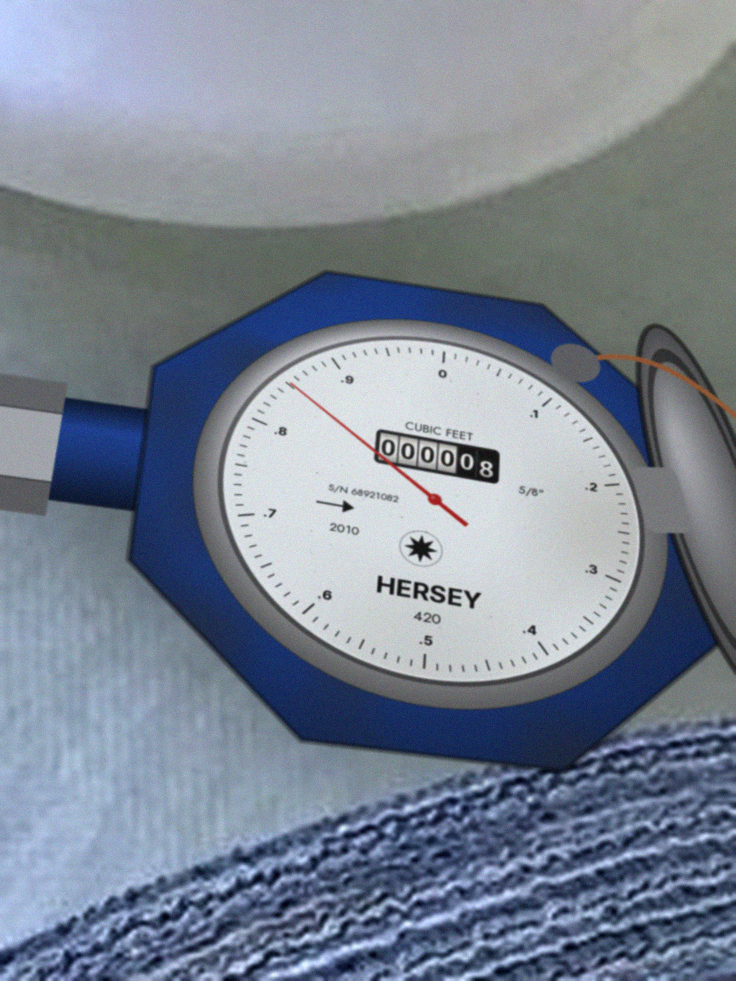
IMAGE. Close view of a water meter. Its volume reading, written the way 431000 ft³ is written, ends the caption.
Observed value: 7.85 ft³
